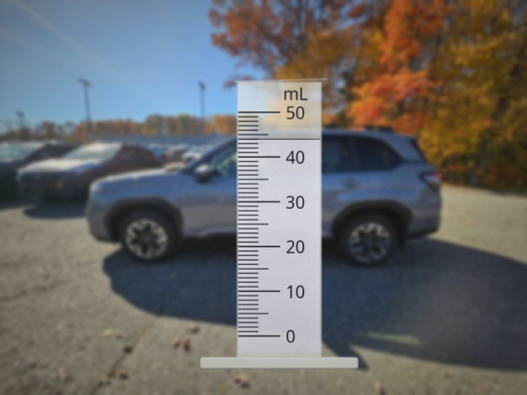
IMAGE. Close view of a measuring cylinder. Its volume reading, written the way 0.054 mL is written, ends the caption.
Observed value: 44 mL
